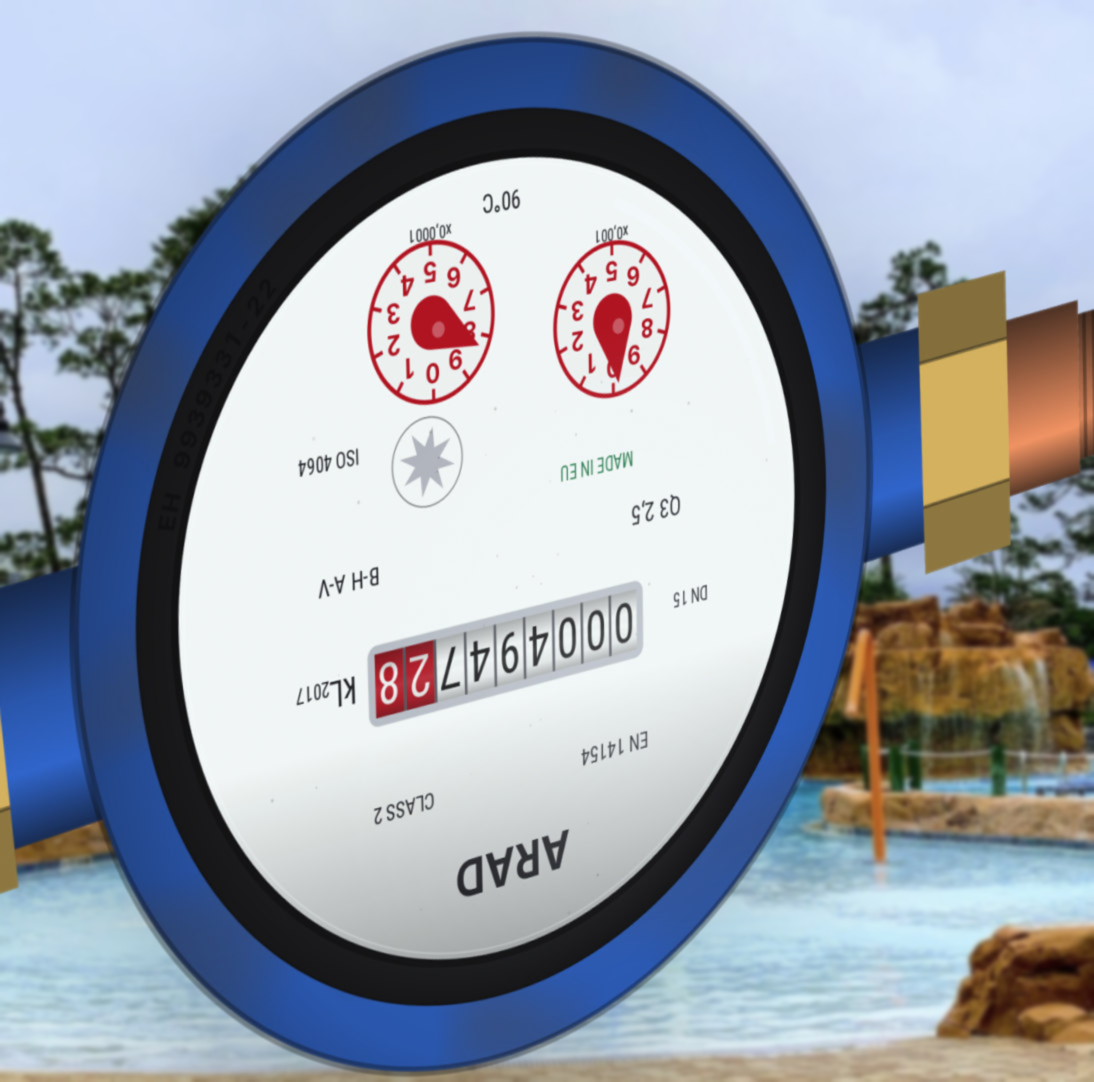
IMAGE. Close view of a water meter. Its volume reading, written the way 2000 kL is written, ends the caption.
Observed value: 4947.2798 kL
